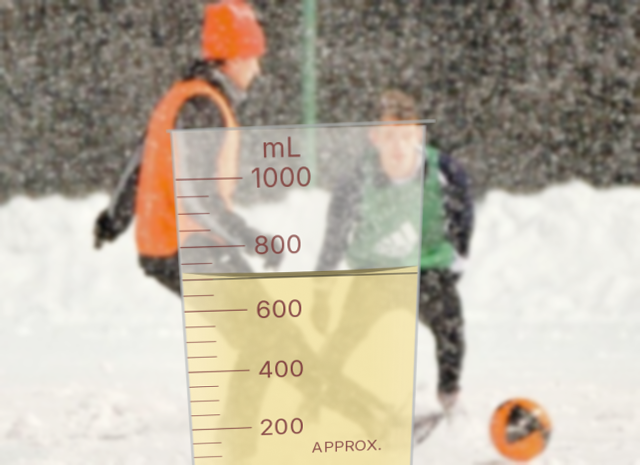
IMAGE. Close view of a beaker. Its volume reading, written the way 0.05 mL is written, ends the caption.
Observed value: 700 mL
